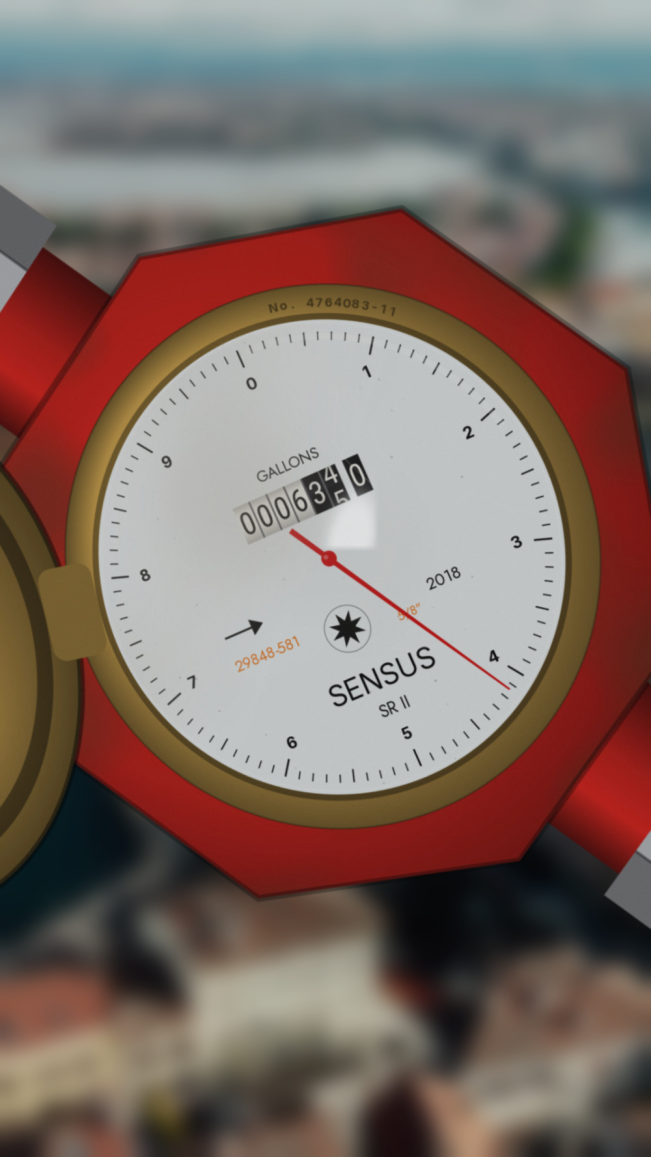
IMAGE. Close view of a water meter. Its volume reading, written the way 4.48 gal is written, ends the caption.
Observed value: 6344.1 gal
